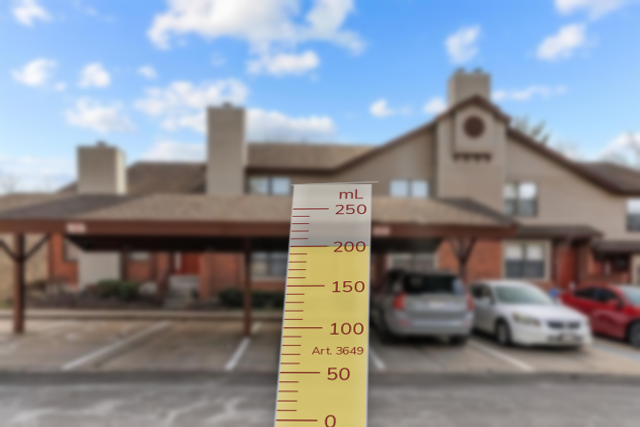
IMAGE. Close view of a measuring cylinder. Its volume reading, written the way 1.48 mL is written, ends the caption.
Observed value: 200 mL
